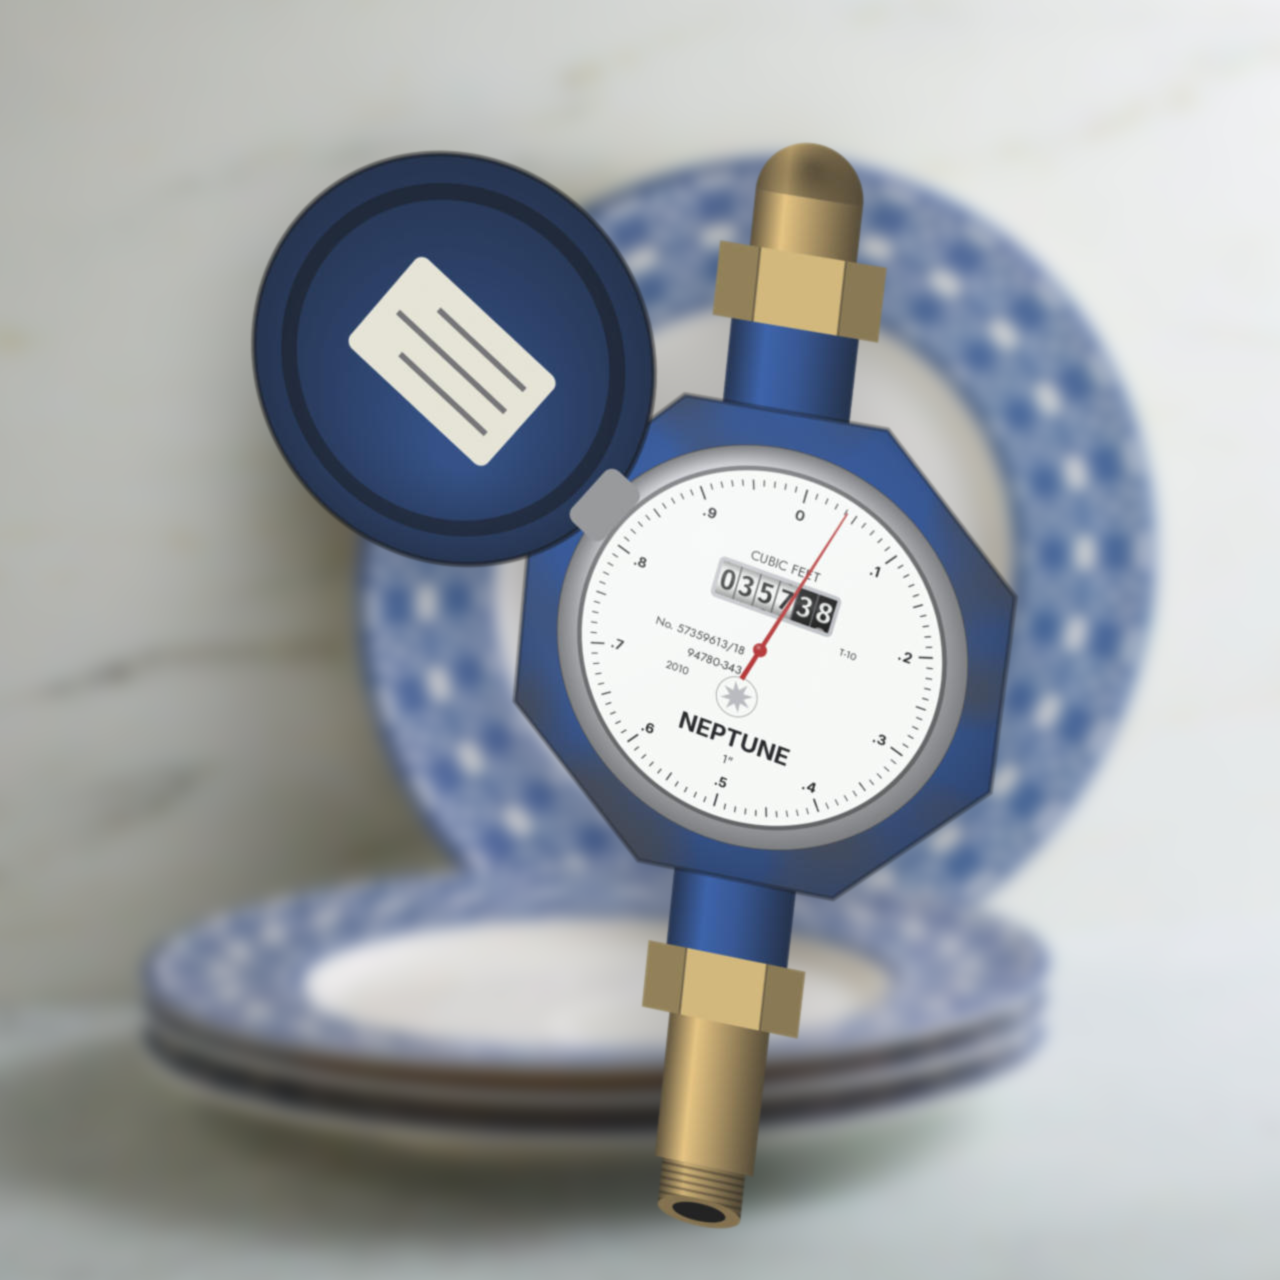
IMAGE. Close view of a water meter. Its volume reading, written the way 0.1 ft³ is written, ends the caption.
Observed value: 35738.04 ft³
